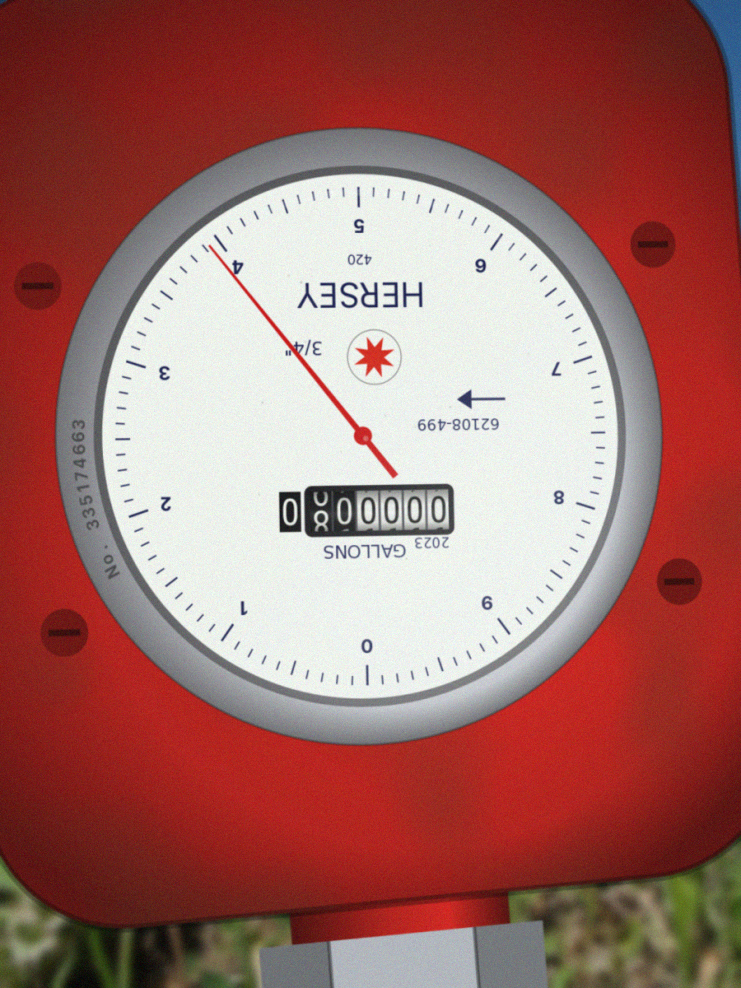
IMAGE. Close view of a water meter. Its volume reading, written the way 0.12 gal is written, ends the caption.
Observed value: 83.9 gal
